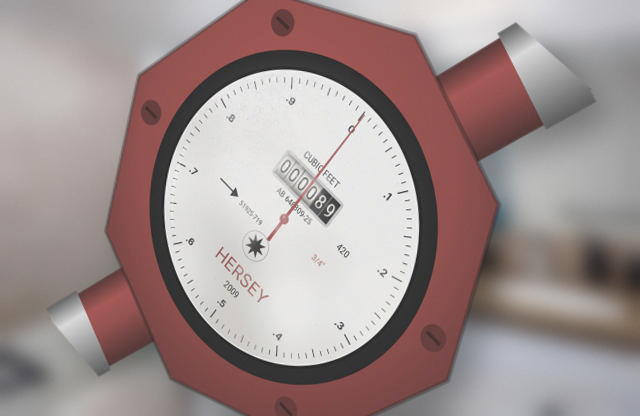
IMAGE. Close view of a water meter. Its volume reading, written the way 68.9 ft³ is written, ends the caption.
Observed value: 89.00 ft³
